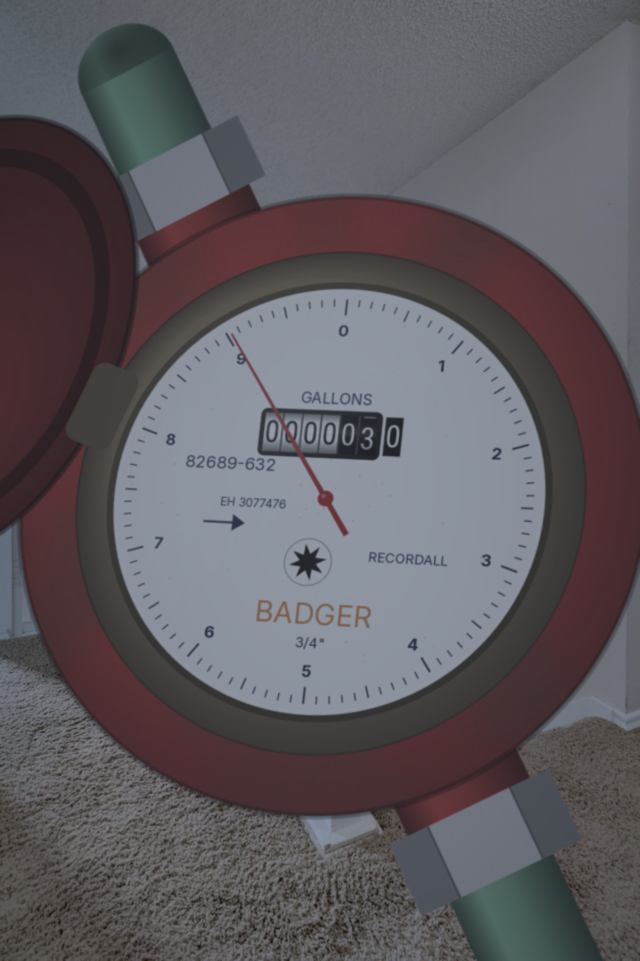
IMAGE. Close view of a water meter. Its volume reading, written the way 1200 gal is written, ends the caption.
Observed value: 29.0 gal
